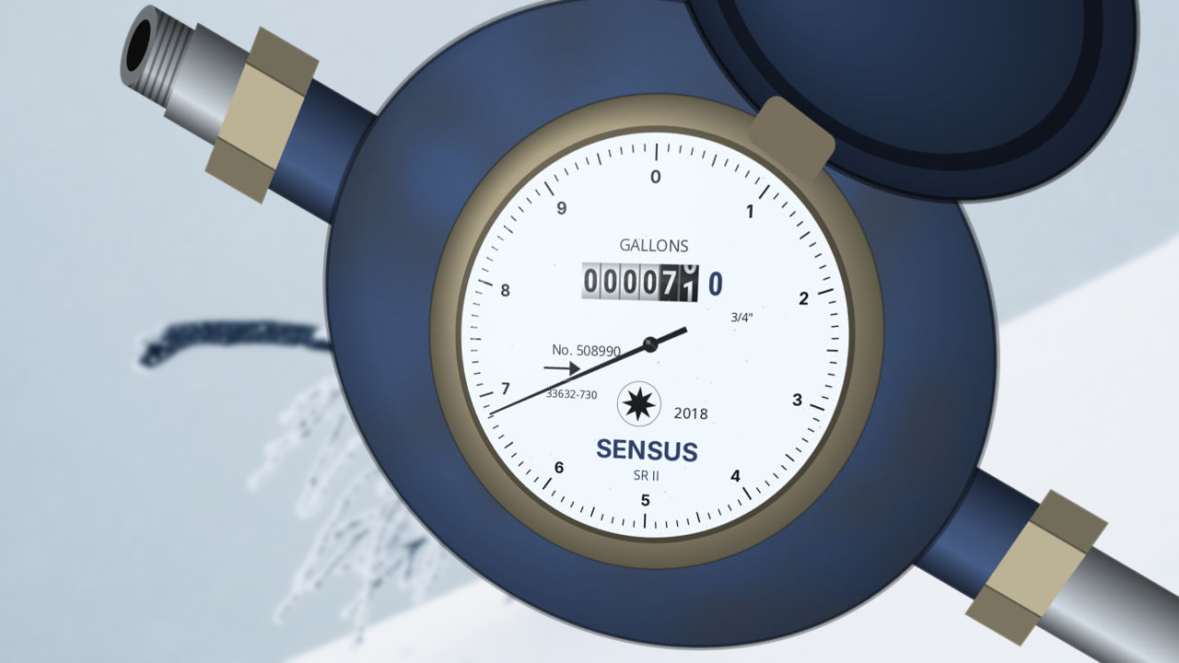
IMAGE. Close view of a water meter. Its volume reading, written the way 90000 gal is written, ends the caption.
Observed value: 706.8 gal
